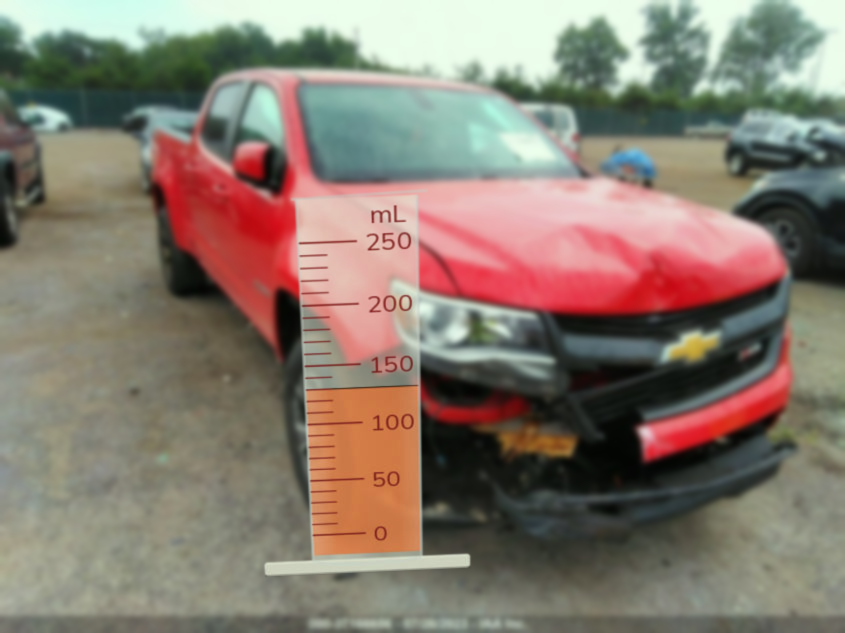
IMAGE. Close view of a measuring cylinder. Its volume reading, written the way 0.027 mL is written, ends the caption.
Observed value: 130 mL
